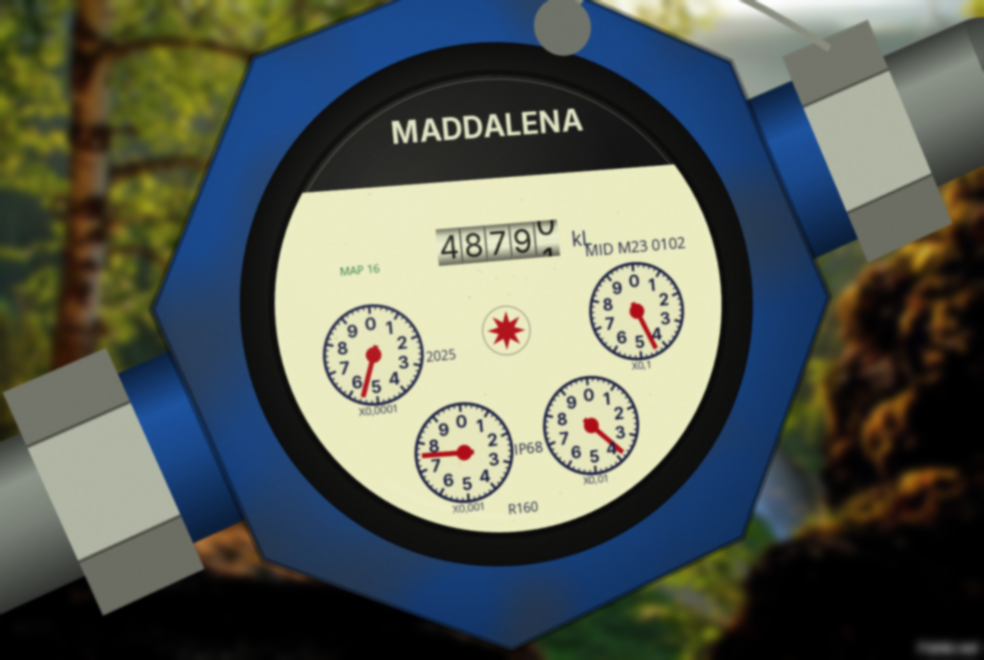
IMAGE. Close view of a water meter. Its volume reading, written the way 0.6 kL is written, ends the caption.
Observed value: 48790.4375 kL
